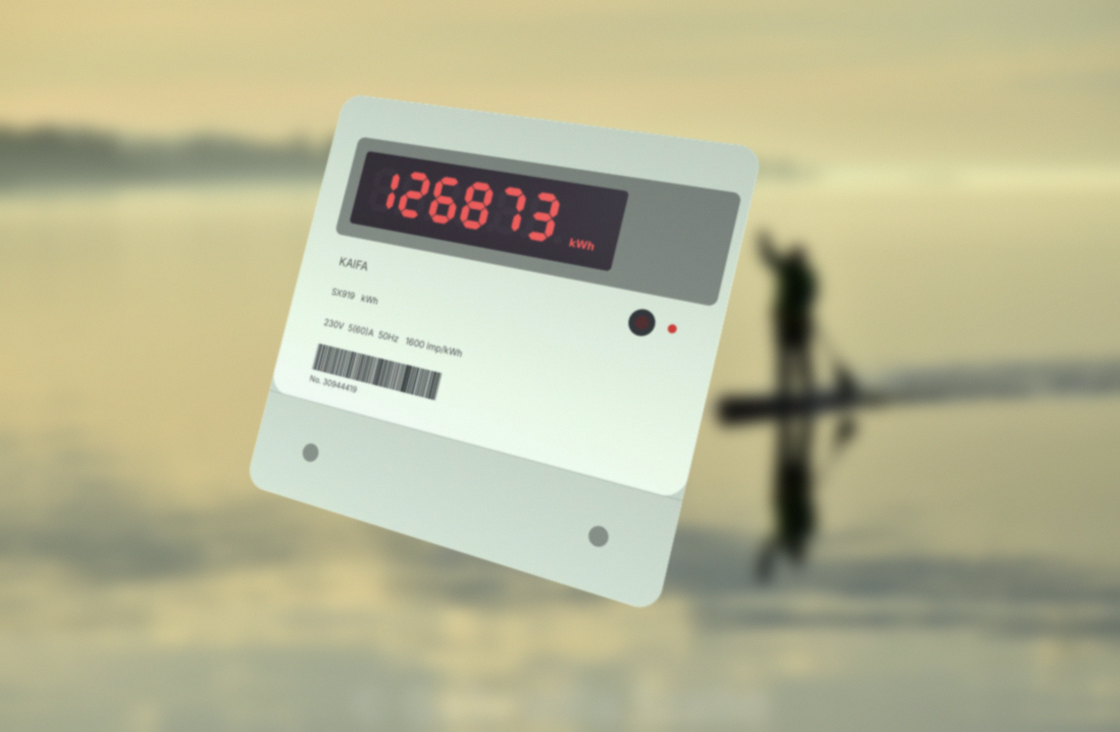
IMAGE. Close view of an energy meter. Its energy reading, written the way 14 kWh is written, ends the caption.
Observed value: 126873 kWh
